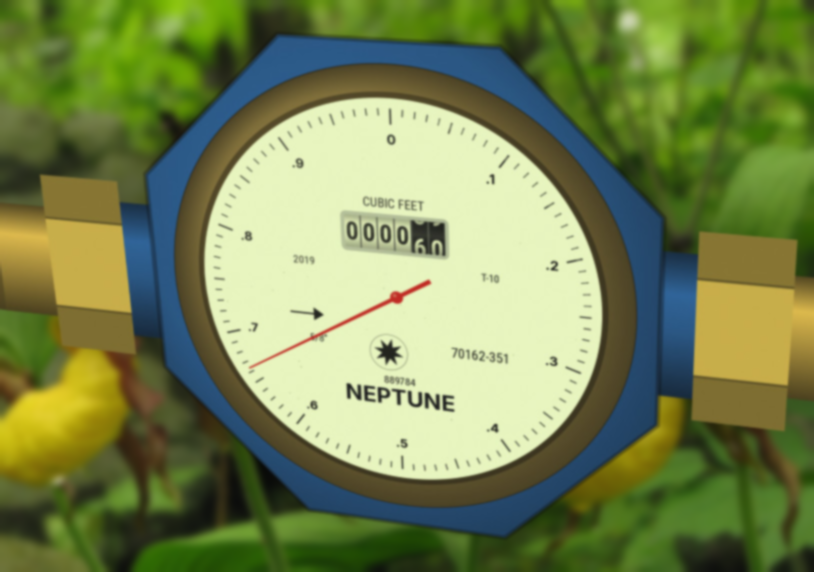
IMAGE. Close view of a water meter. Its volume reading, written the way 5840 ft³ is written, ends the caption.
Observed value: 59.66 ft³
